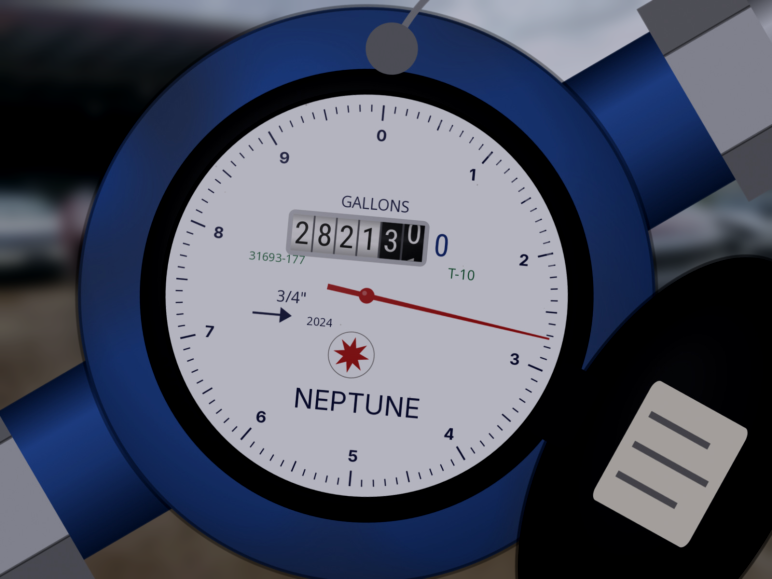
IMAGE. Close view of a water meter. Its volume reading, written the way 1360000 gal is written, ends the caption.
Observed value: 2821302.7 gal
